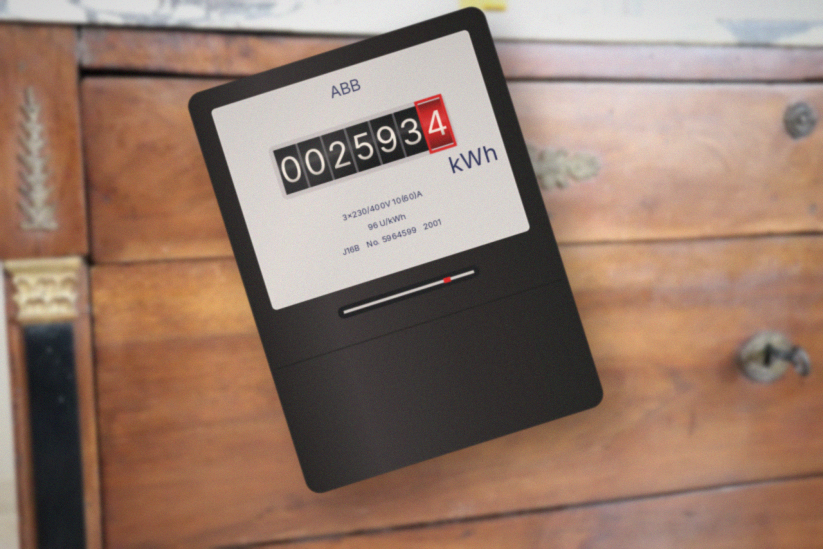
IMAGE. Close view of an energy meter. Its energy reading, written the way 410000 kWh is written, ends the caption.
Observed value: 2593.4 kWh
